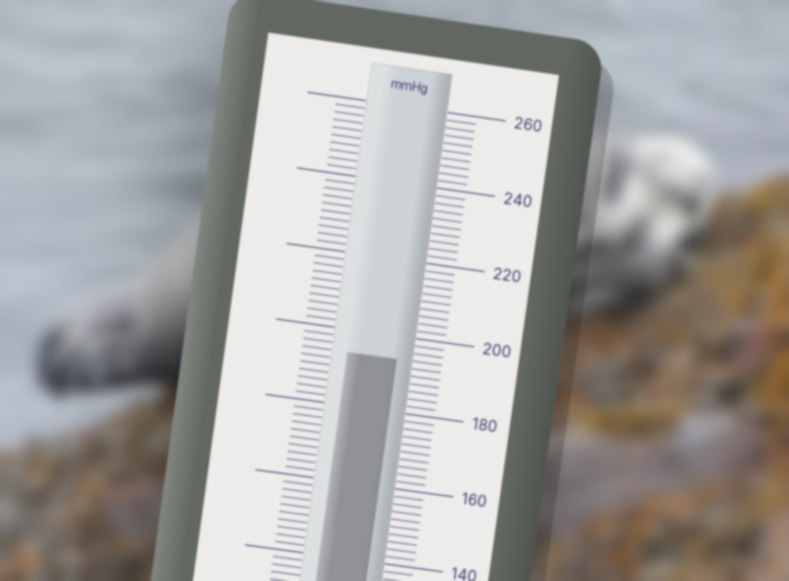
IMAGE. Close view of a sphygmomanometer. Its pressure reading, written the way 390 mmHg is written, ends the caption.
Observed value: 194 mmHg
